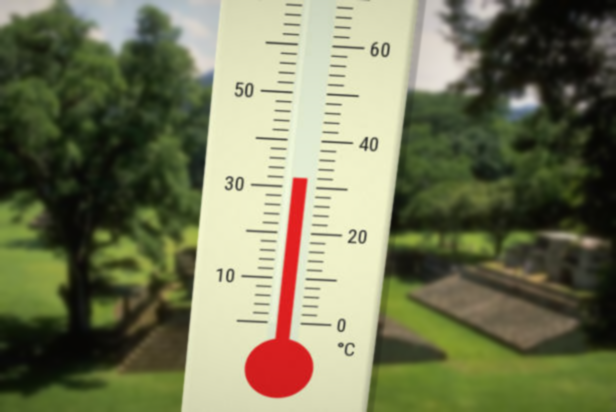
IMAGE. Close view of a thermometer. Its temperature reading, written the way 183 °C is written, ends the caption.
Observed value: 32 °C
